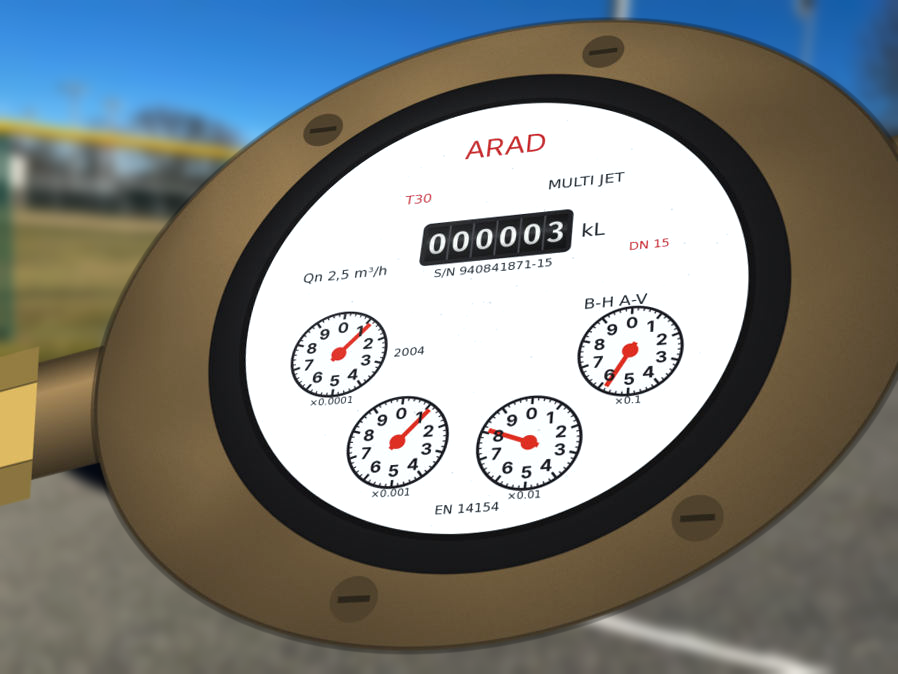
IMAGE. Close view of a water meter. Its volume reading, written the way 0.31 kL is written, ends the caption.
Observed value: 3.5811 kL
